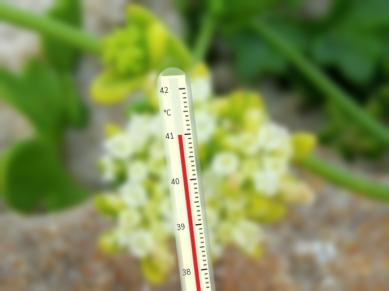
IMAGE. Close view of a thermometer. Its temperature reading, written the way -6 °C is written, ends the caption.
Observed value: 41 °C
